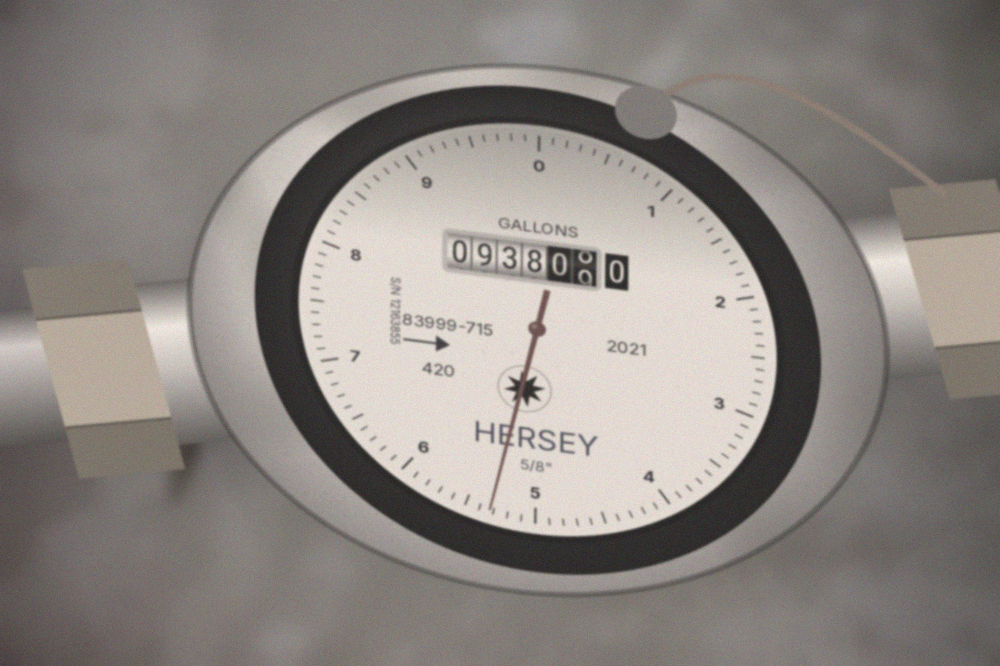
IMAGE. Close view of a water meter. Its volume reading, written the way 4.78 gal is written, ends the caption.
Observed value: 938085.3 gal
